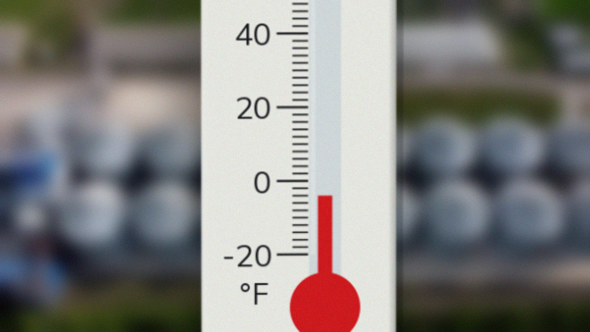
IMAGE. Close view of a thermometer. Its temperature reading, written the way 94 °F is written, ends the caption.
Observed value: -4 °F
